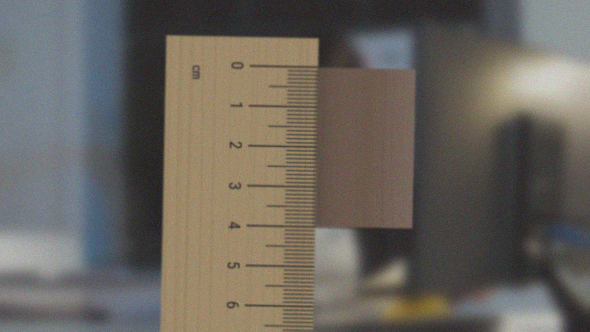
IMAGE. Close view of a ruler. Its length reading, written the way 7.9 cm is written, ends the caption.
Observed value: 4 cm
